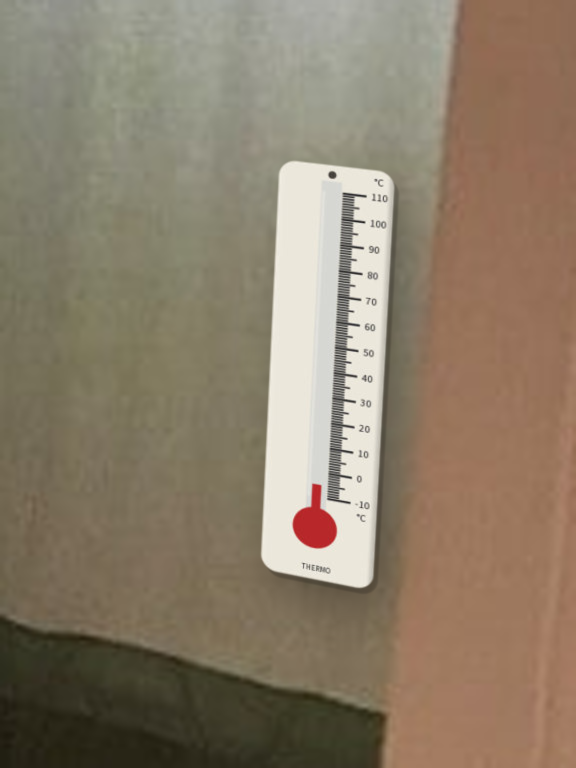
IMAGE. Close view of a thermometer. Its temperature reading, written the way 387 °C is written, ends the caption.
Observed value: -5 °C
